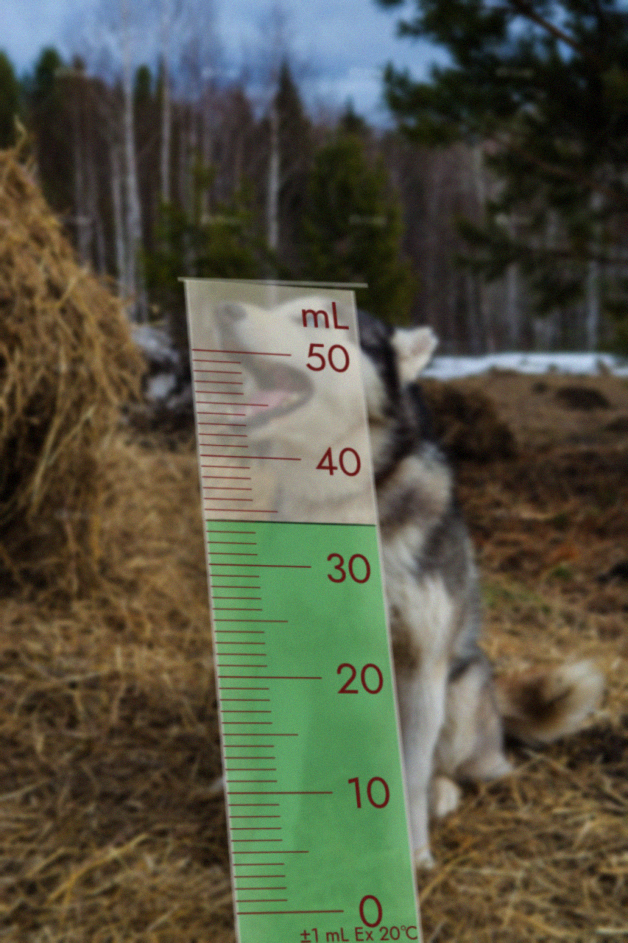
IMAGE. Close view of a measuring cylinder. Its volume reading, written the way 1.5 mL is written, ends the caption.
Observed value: 34 mL
